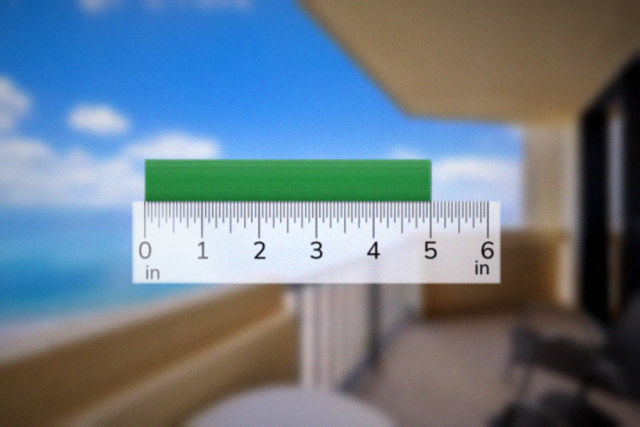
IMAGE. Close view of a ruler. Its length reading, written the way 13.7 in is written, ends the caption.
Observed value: 5 in
